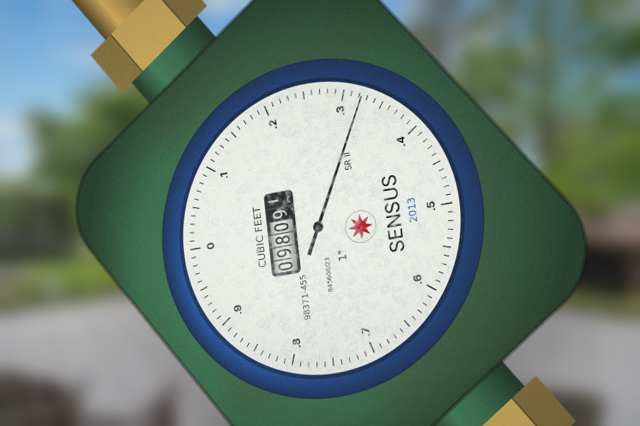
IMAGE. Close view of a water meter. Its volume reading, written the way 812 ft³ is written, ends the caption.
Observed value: 98091.32 ft³
